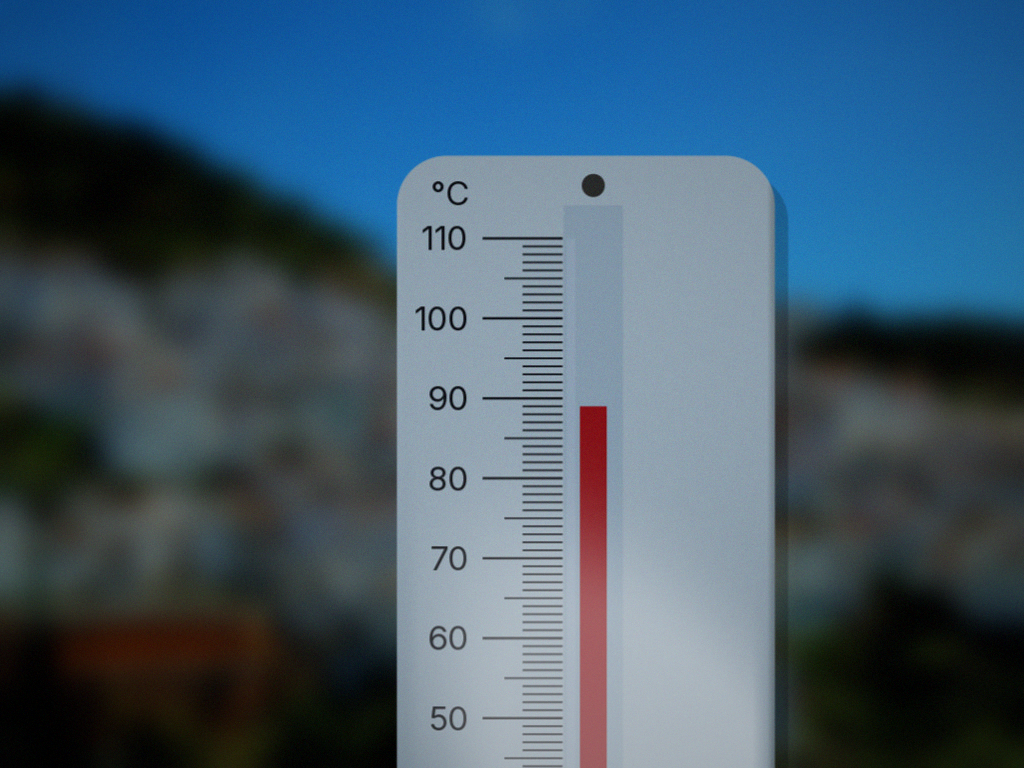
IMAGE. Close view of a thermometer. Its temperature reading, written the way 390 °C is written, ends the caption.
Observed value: 89 °C
